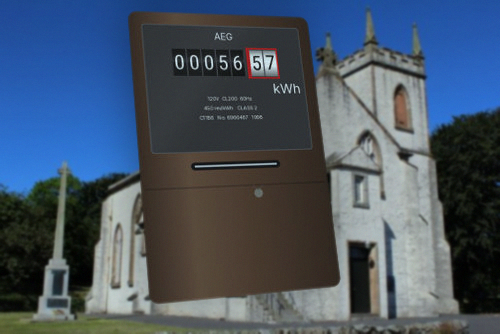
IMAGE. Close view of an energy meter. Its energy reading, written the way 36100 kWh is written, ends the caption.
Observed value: 56.57 kWh
